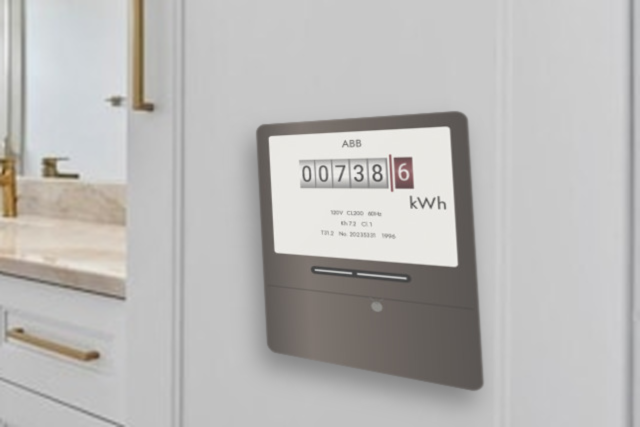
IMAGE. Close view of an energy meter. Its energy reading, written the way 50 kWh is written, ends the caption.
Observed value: 738.6 kWh
